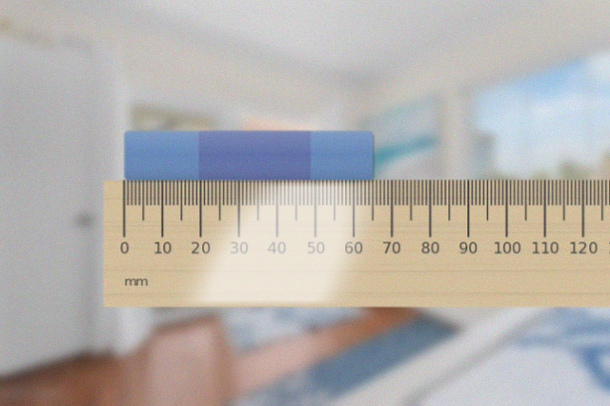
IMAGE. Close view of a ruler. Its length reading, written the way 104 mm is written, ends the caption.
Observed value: 65 mm
